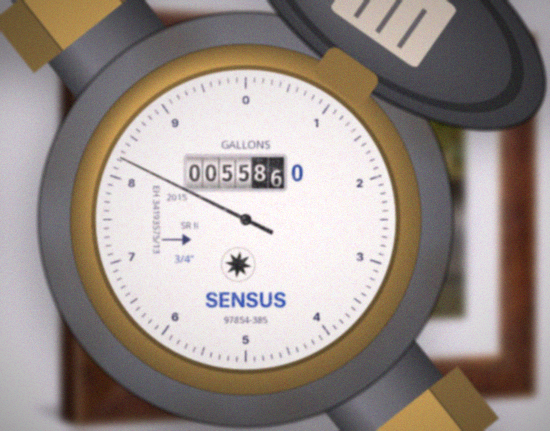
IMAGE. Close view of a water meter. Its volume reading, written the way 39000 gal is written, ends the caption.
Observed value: 55858.2 gal
